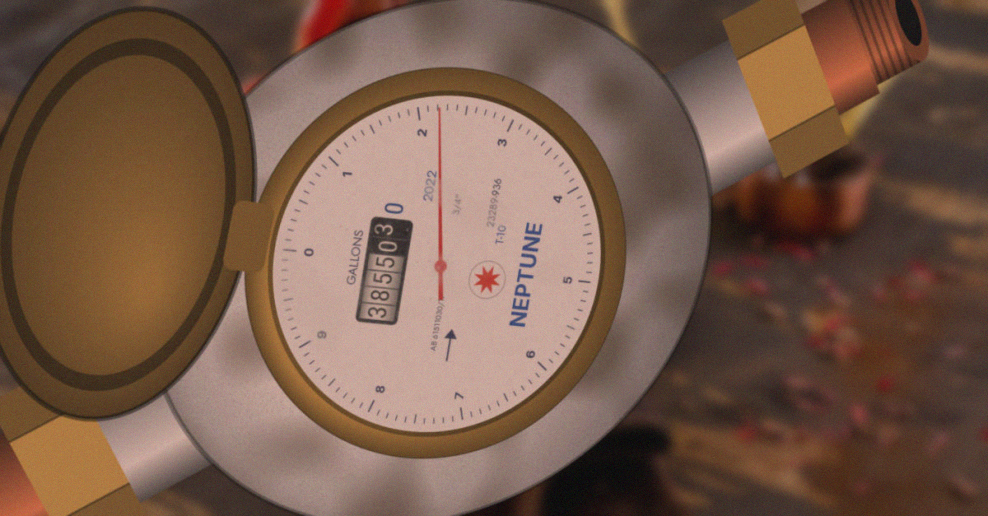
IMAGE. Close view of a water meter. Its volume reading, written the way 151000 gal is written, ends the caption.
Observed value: 3855032.2 gal
